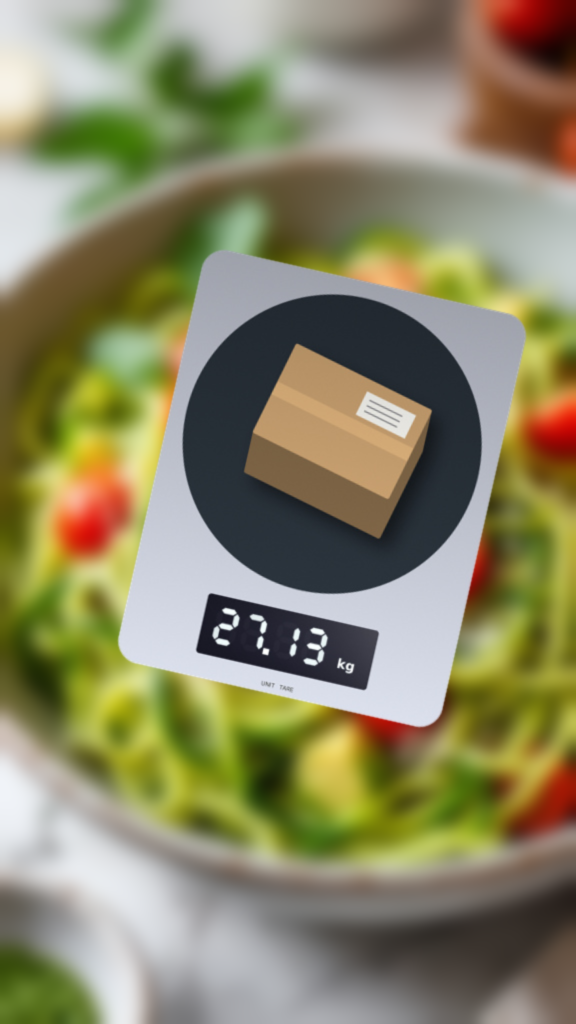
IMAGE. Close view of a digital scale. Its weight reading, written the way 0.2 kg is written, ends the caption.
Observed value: 27.13 kg
